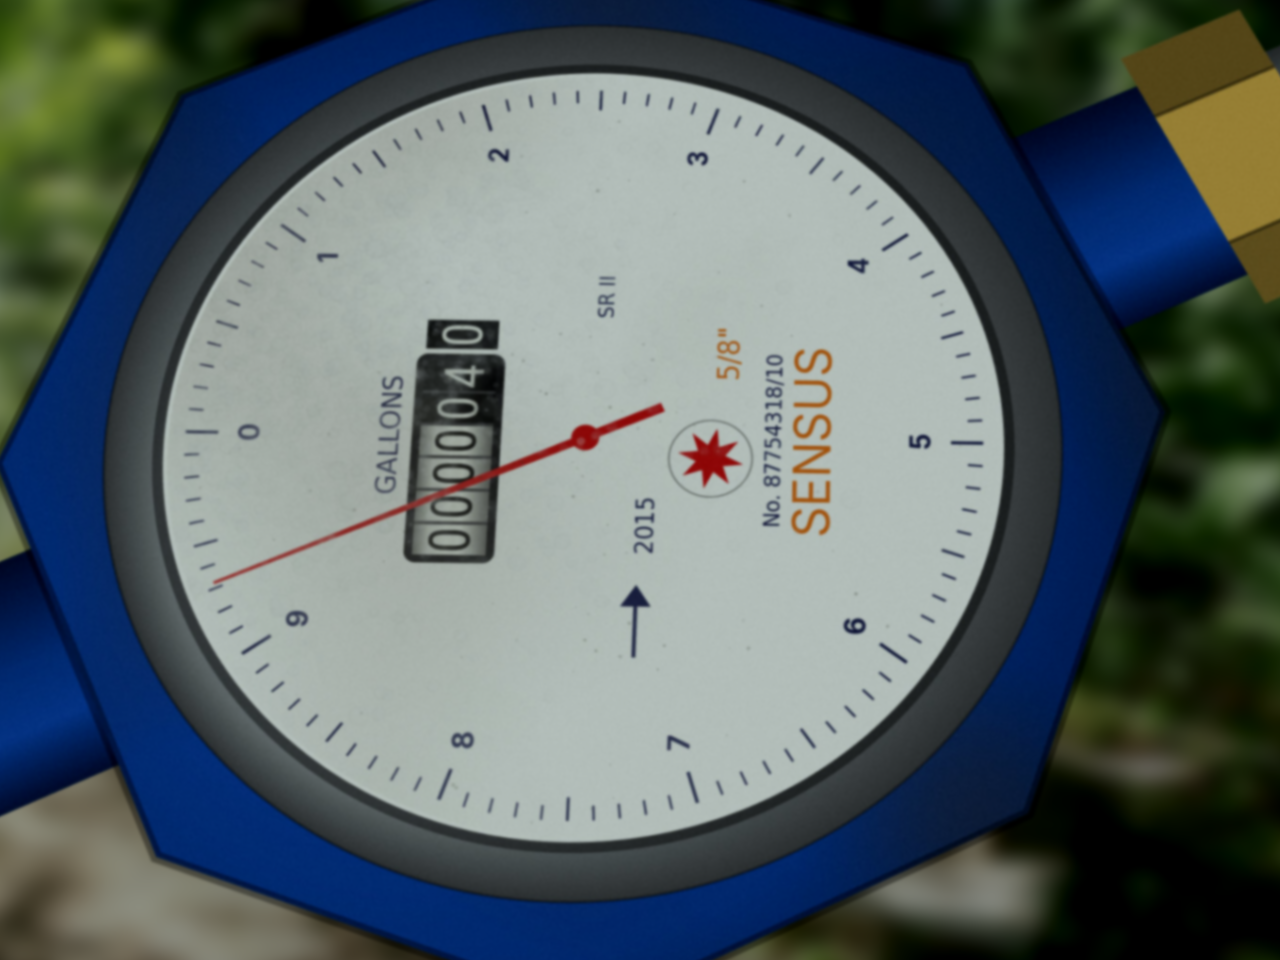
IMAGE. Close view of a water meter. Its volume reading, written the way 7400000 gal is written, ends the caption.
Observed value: 39.3 gal
